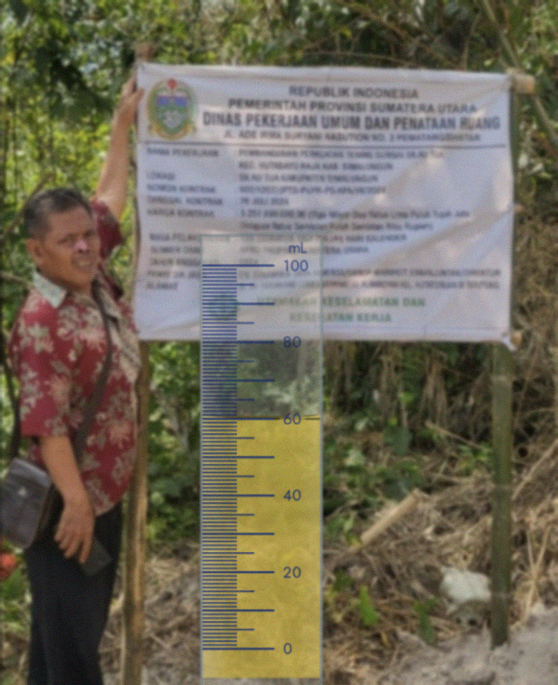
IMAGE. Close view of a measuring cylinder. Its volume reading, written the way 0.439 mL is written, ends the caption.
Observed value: 60 mL
